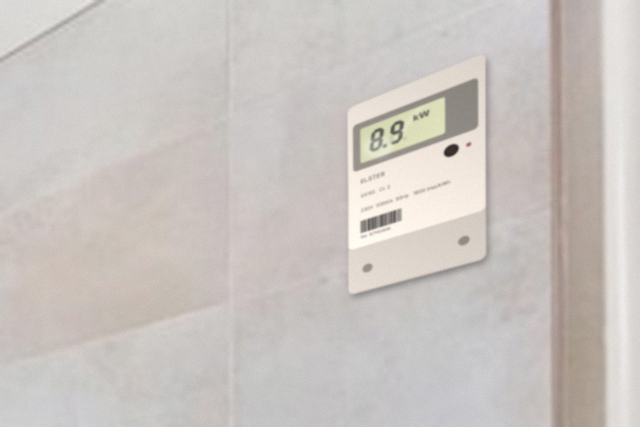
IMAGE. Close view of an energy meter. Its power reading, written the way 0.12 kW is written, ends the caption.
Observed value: 8.9 kW
